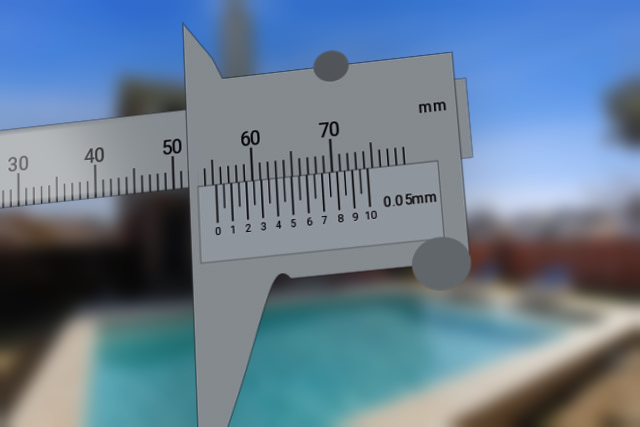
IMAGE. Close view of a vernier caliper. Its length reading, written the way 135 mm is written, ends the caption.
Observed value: 55.4 mm
